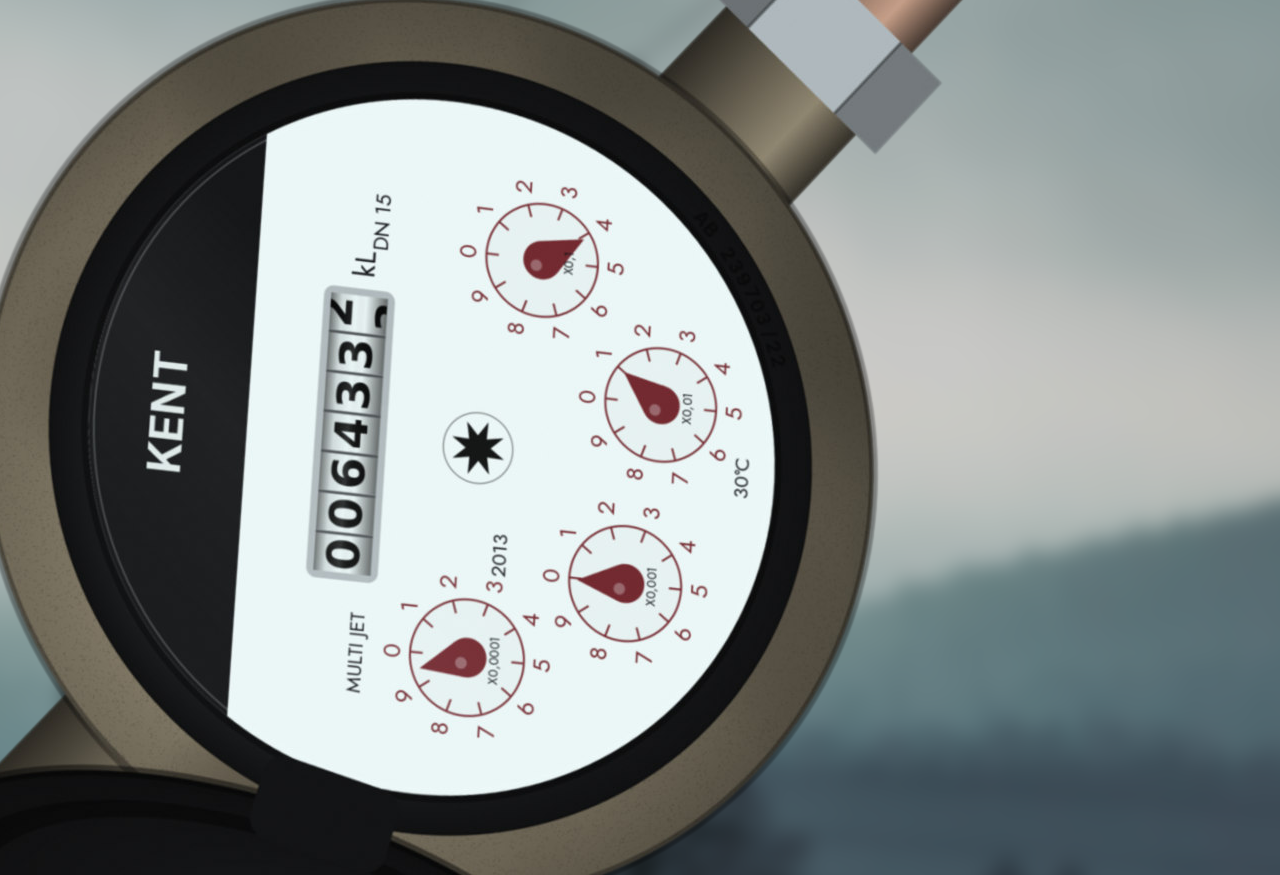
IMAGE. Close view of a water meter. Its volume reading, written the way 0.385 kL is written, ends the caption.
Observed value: 64332.4099 kL
